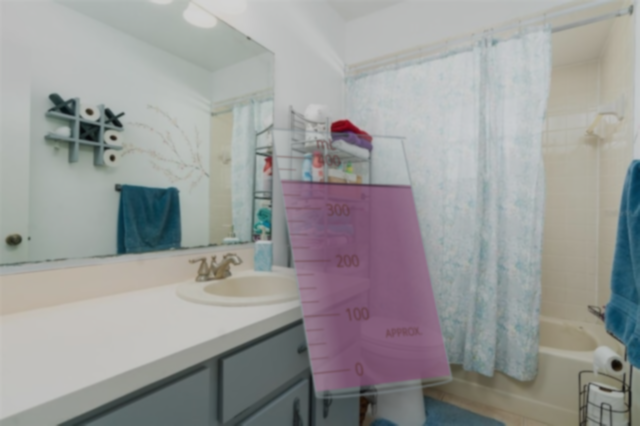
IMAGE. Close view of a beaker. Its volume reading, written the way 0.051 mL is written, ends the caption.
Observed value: 350 mL
